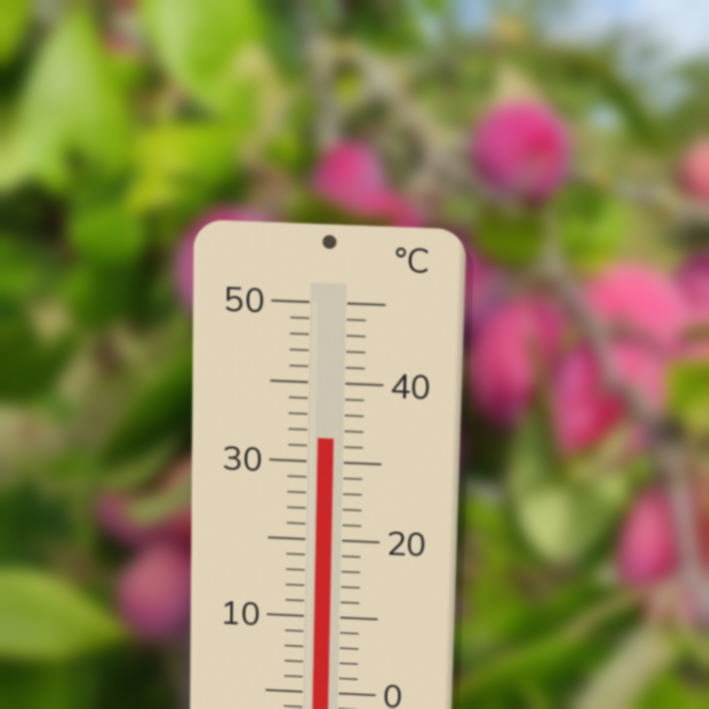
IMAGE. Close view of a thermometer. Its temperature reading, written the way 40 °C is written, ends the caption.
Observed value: 33 °C
